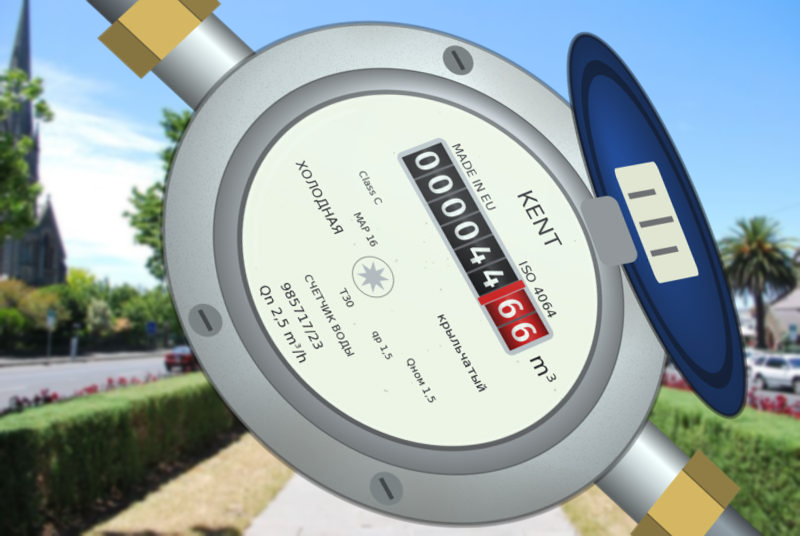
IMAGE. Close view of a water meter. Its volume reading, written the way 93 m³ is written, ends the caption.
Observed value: 44.66 m³
